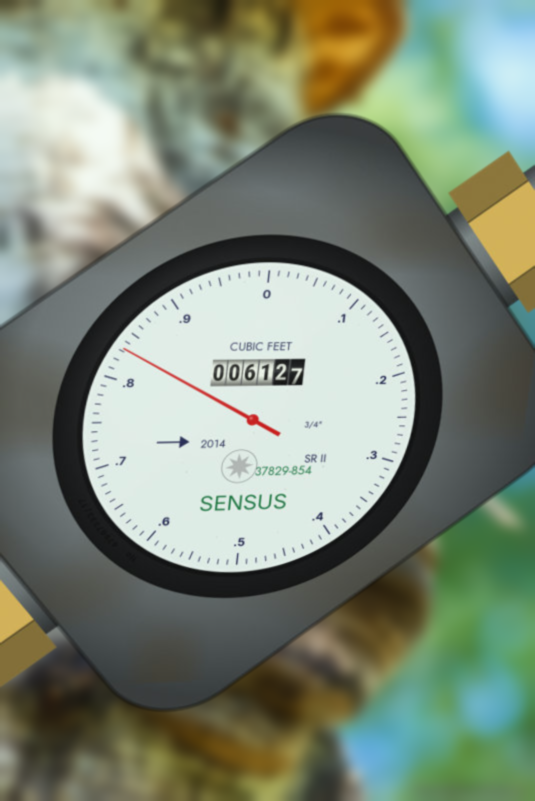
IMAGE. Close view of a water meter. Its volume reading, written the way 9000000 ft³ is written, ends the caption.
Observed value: 6126.83 ft³
